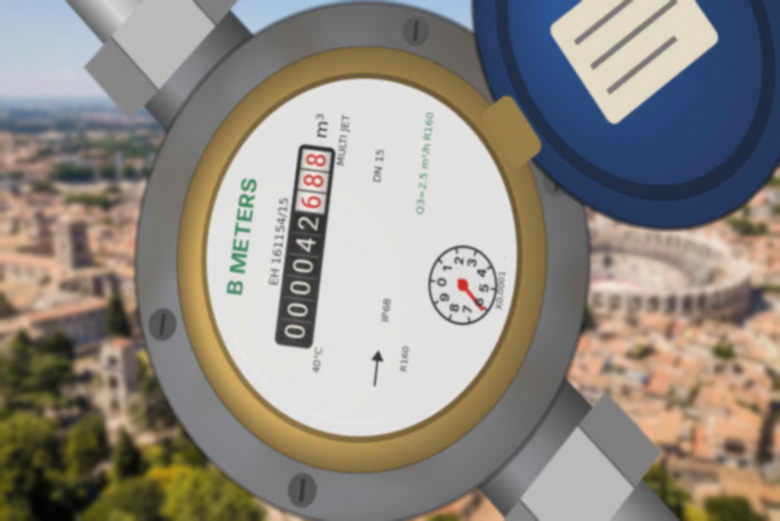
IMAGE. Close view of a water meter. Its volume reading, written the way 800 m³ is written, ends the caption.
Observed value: 42.6886 m³
